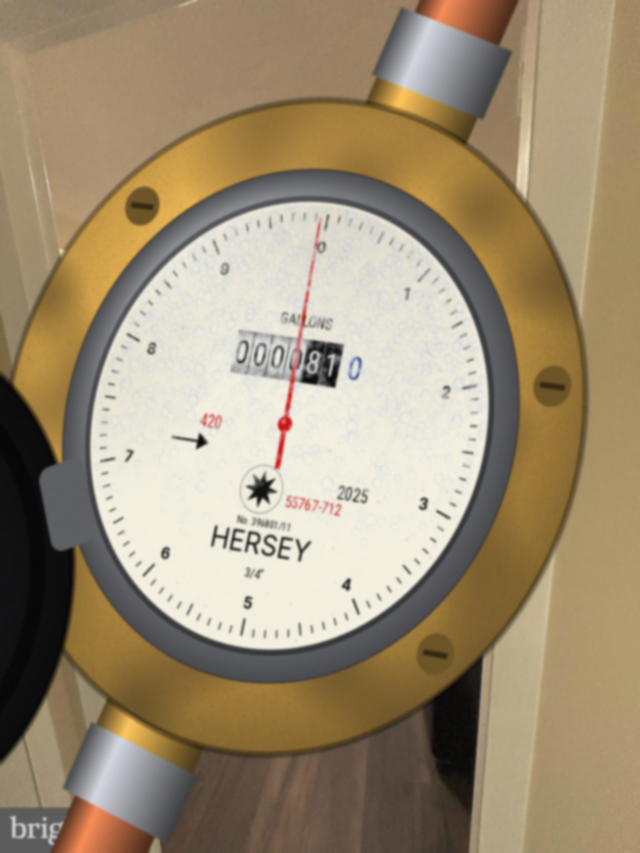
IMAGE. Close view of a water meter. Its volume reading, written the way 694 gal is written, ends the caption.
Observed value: 809.9 gal
